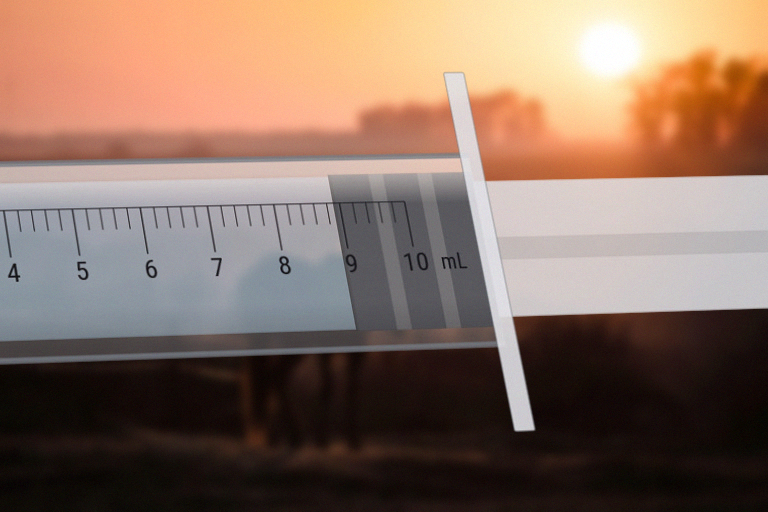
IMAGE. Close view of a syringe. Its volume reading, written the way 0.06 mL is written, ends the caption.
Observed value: 8.9 mL
